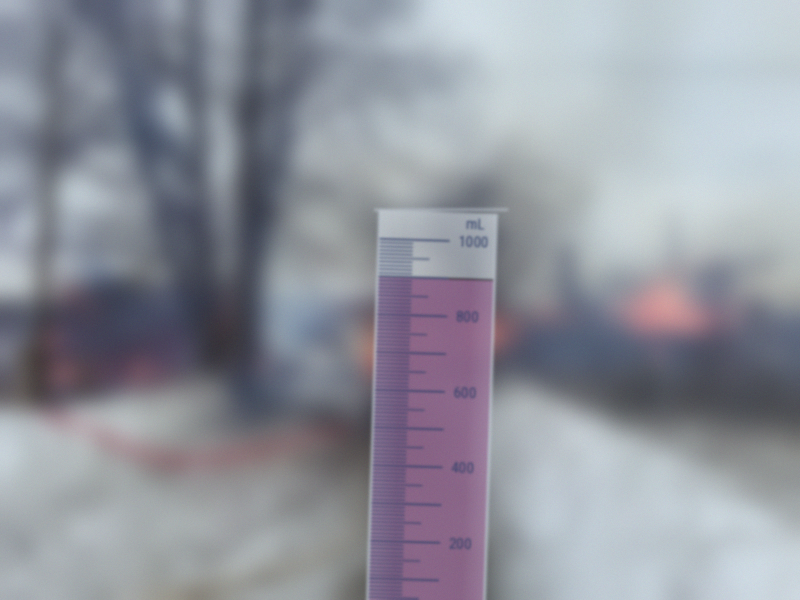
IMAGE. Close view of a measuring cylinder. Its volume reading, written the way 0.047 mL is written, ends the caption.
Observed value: 900 mL
